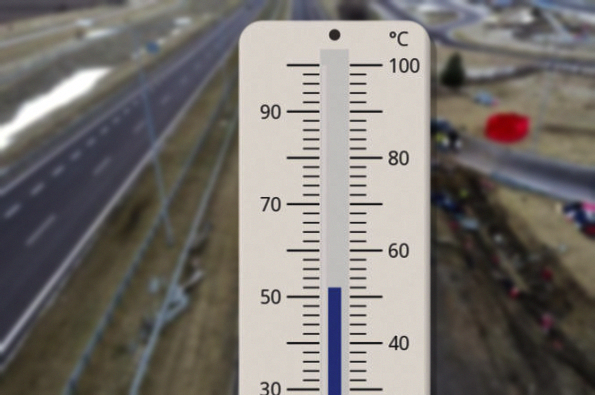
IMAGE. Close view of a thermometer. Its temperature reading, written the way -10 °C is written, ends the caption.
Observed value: 52 °C
